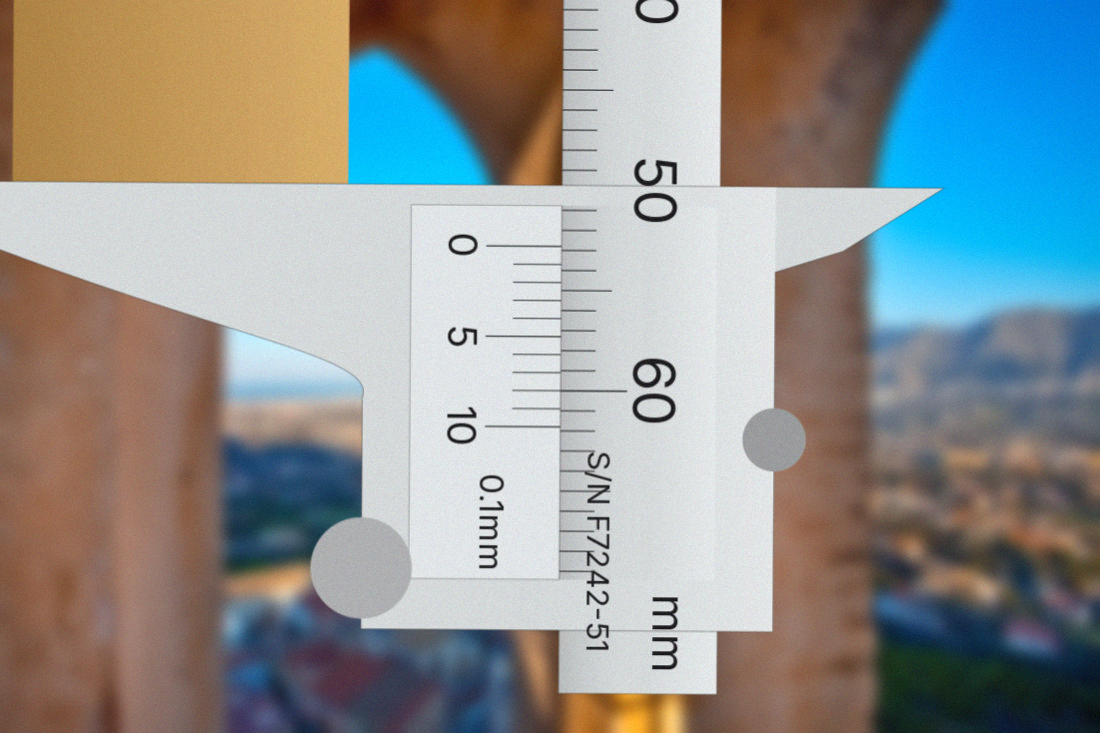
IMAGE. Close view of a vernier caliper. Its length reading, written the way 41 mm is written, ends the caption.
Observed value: 52.8 mm
